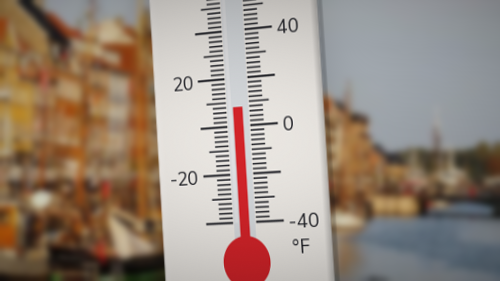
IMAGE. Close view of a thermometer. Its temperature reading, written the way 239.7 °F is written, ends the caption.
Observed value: 8 °F
